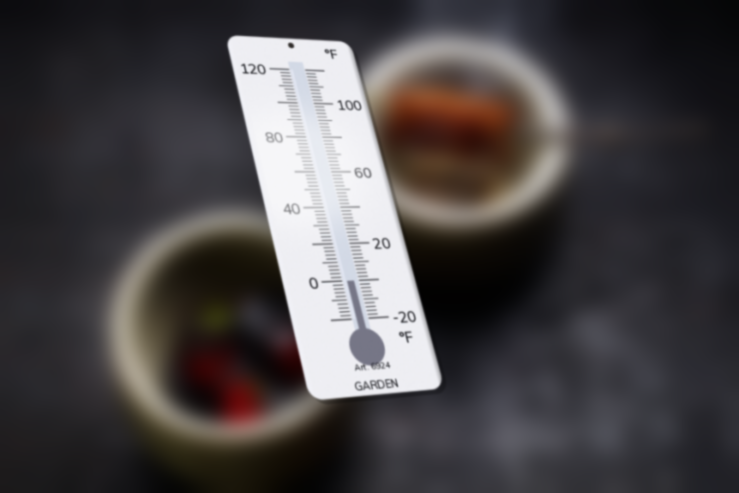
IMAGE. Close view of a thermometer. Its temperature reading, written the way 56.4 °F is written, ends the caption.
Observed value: 0 °F
